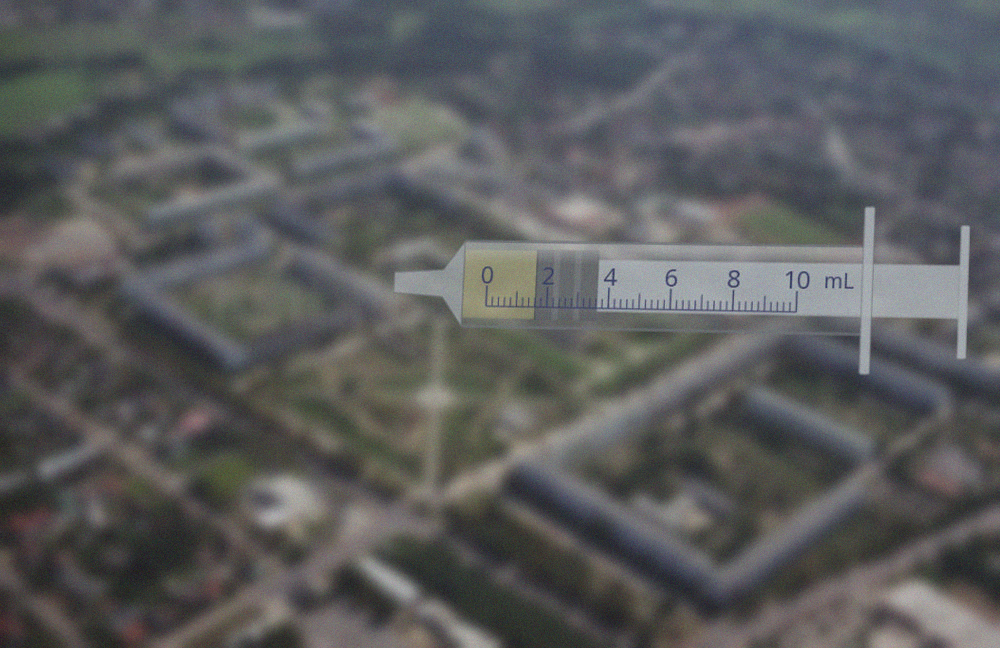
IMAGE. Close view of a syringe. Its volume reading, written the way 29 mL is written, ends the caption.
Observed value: 1.6 mL
